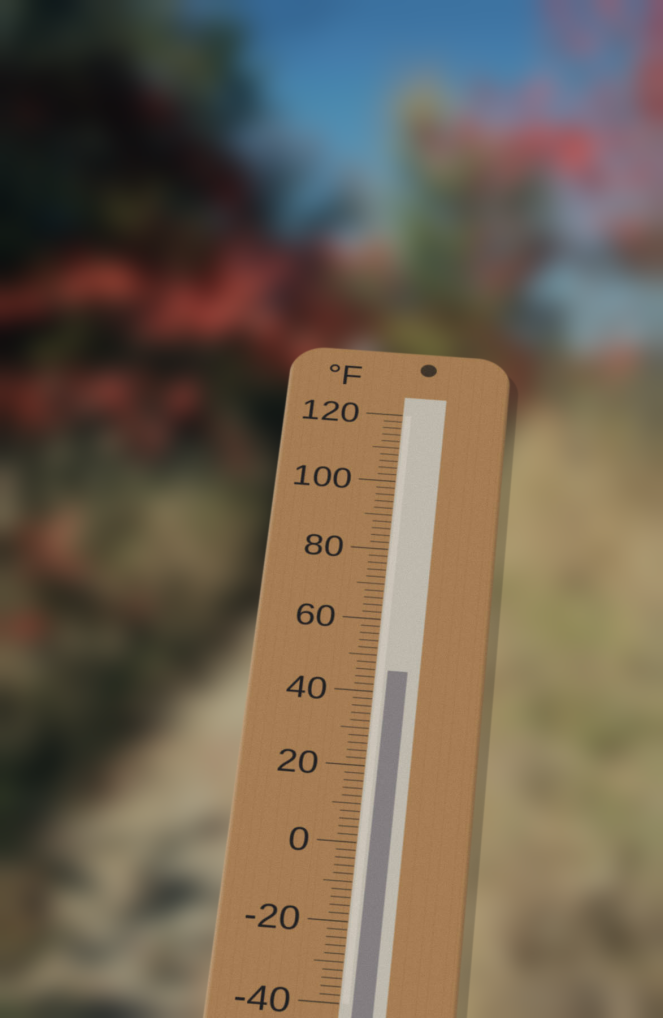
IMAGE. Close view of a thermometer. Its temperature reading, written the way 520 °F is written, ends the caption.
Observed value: 46 °F
